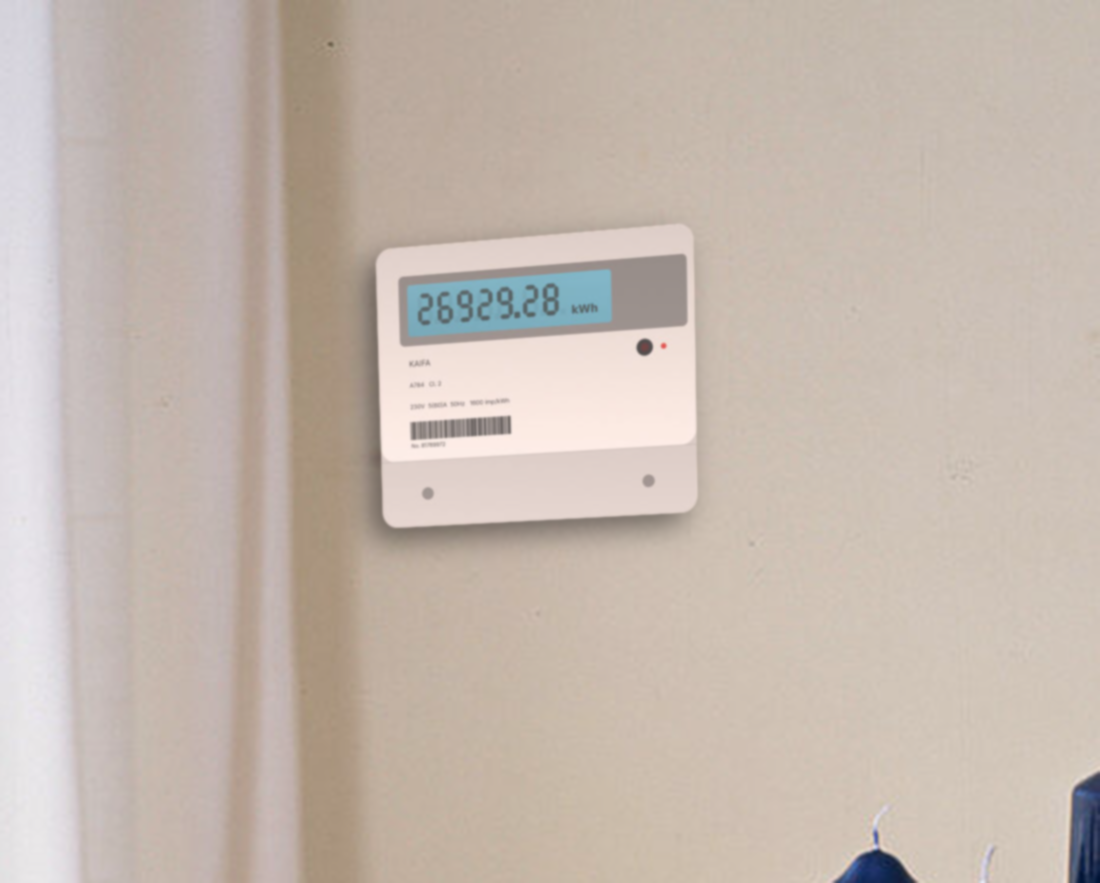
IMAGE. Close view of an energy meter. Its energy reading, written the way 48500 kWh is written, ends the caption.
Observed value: 26929.28 kWh
